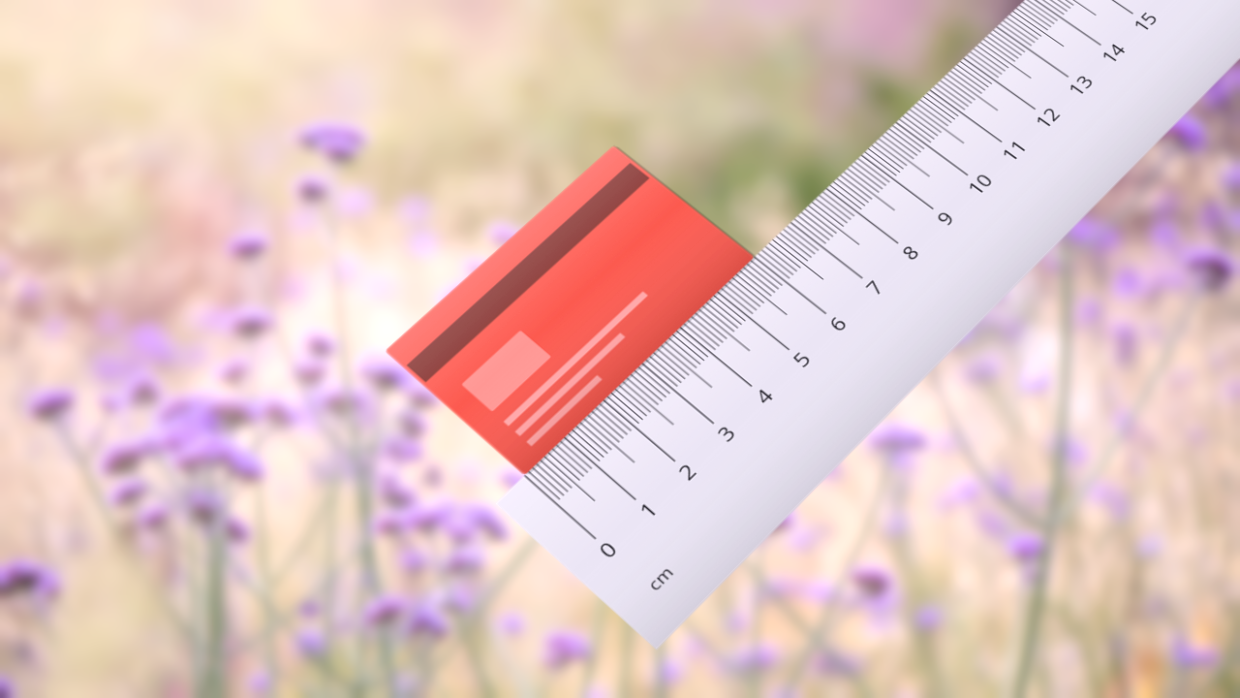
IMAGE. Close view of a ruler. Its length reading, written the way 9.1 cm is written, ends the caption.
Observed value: 6 cm
